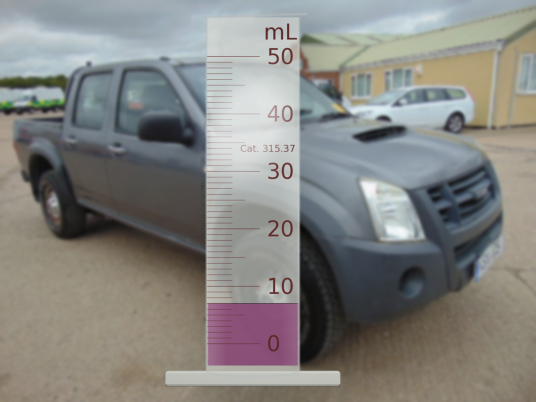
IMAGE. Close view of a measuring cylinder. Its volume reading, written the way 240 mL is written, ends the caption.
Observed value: 7 mL
